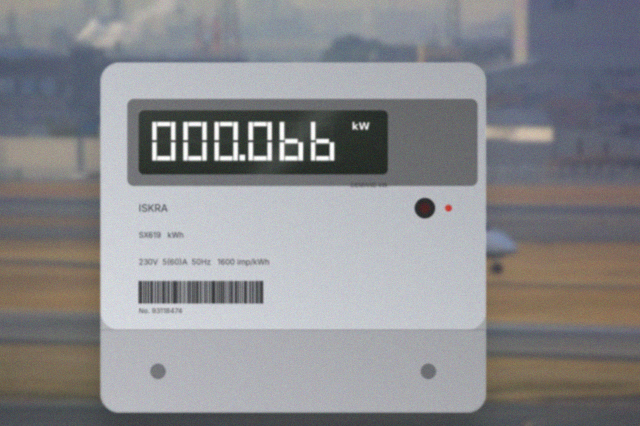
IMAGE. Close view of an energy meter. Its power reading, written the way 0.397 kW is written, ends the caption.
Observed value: 0.066 kW
